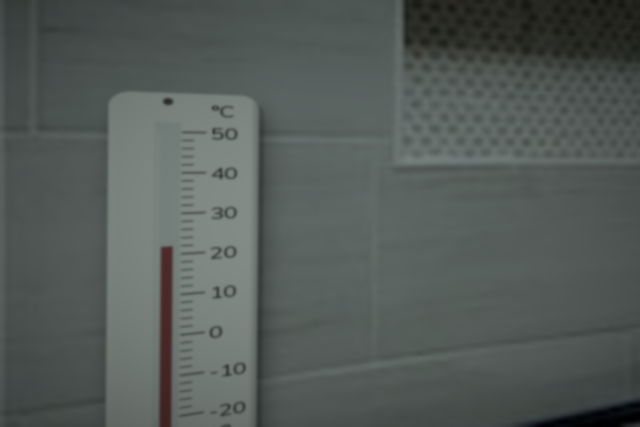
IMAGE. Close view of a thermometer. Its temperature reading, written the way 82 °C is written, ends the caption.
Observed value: 22 °C
